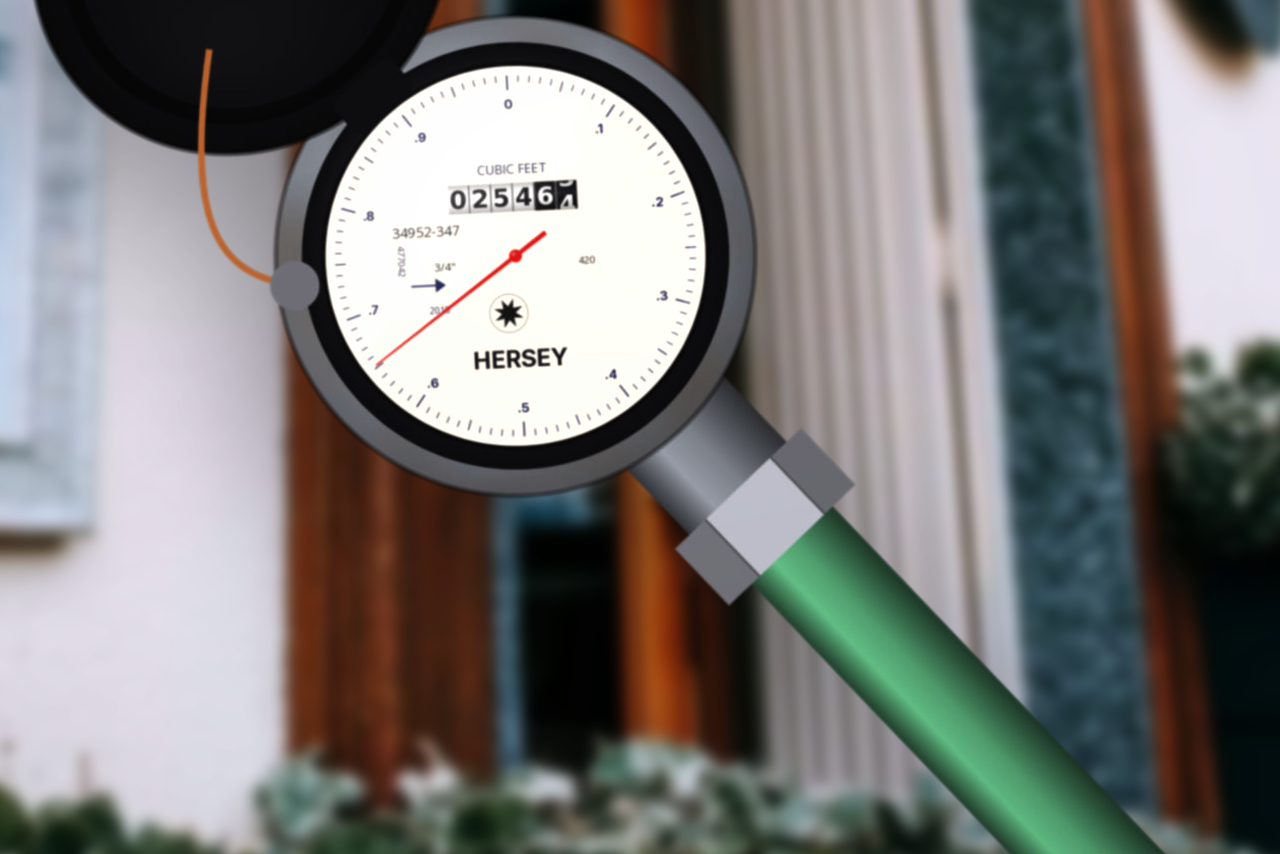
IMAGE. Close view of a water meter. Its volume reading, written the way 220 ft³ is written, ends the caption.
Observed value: 25463.65 ft³
